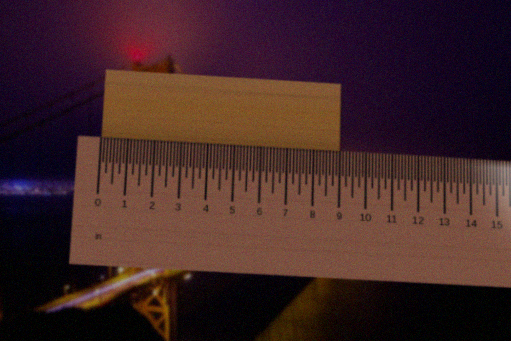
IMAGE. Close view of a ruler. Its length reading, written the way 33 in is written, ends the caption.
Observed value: 9 in
